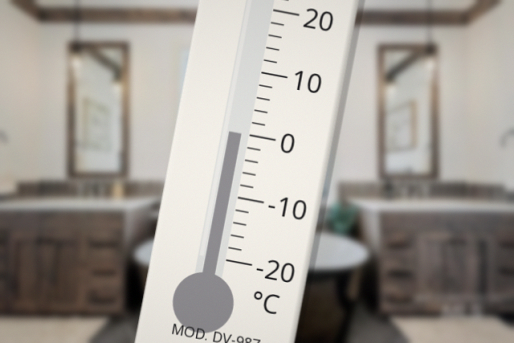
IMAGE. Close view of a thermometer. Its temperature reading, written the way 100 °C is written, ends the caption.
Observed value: 0 °C
